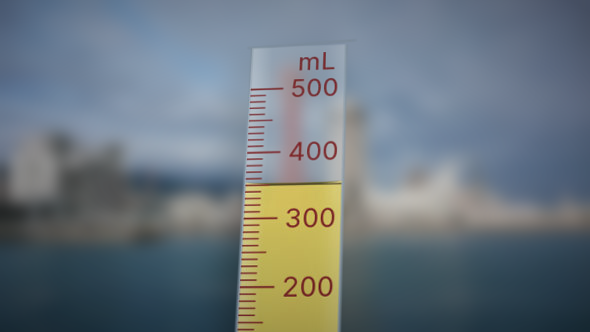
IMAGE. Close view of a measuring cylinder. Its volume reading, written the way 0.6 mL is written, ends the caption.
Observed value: 350 mL
